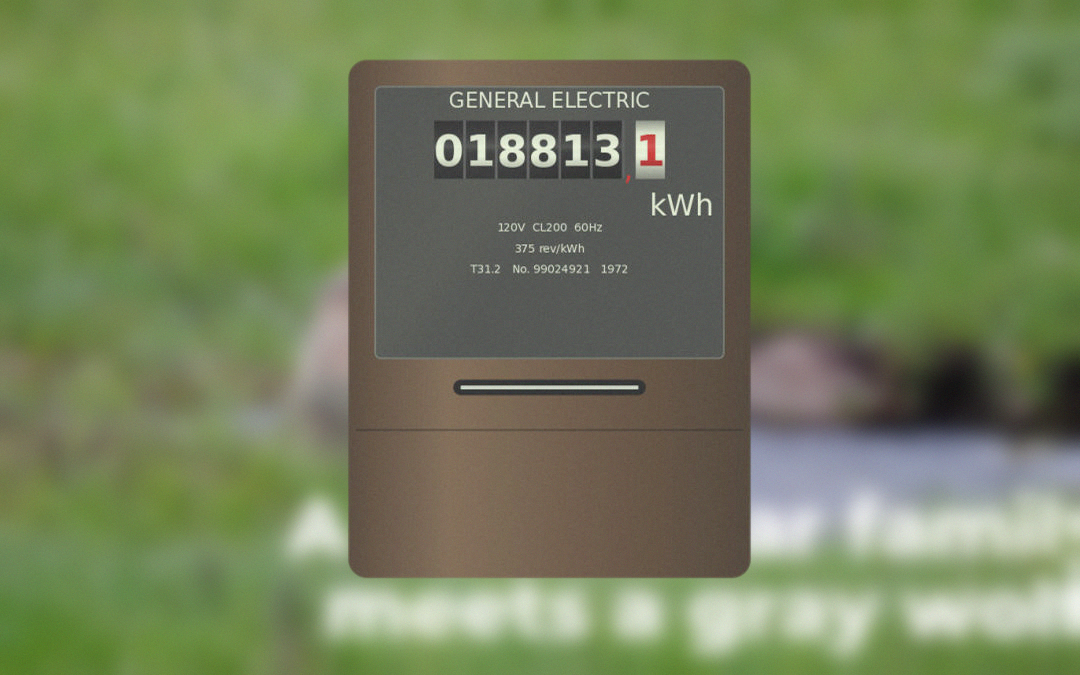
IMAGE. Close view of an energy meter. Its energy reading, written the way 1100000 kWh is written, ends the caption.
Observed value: 18813.1 kWh
